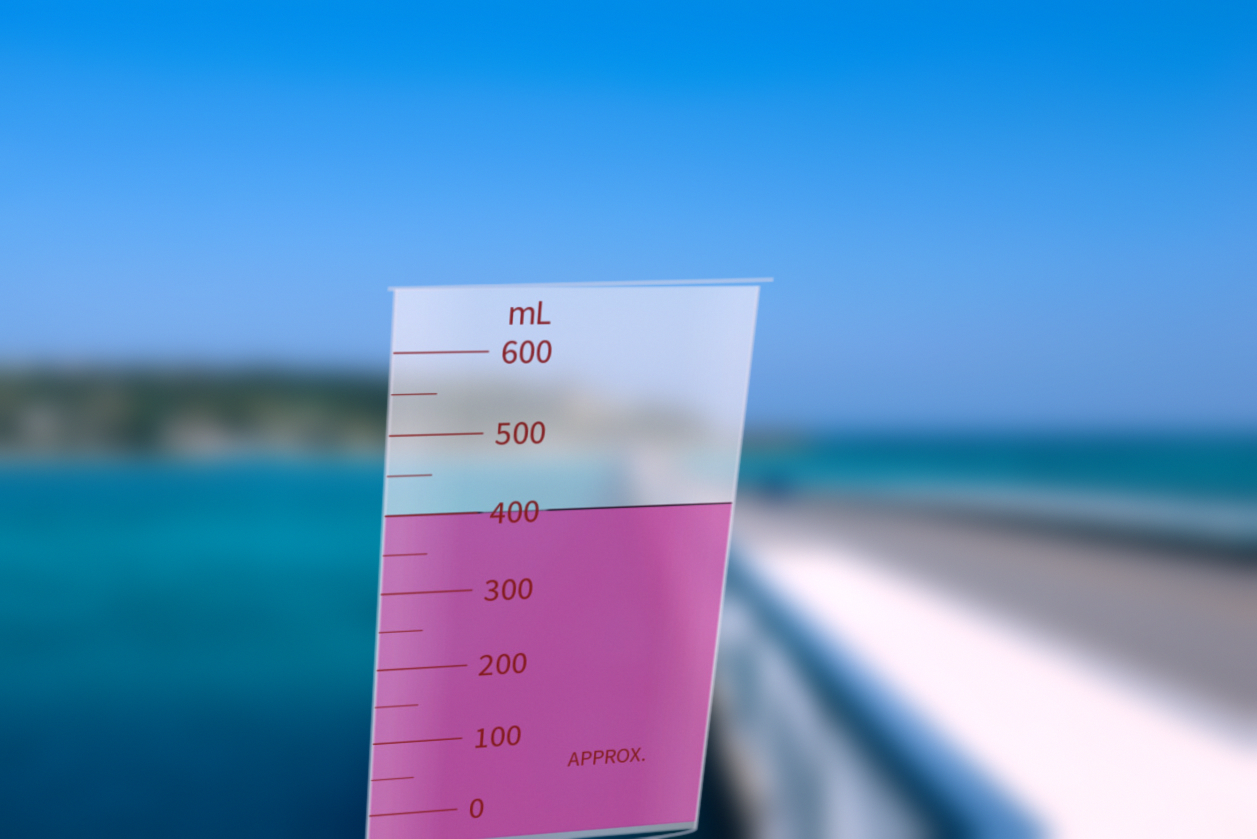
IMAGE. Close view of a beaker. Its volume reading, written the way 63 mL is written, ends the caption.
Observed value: 400 mL
